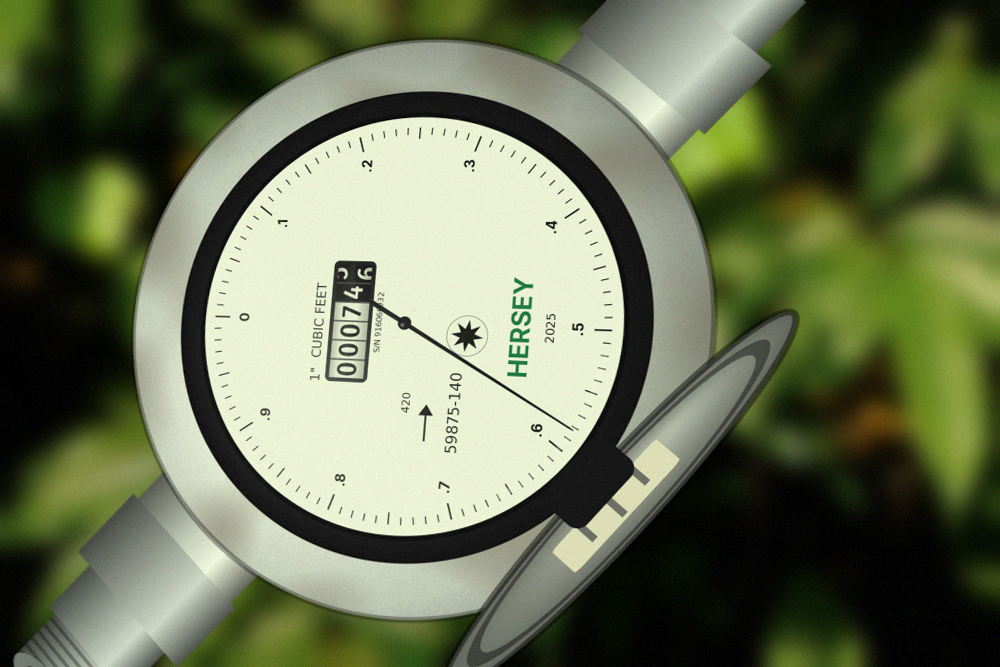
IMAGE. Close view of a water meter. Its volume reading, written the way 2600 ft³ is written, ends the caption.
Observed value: 745.58 ft³
